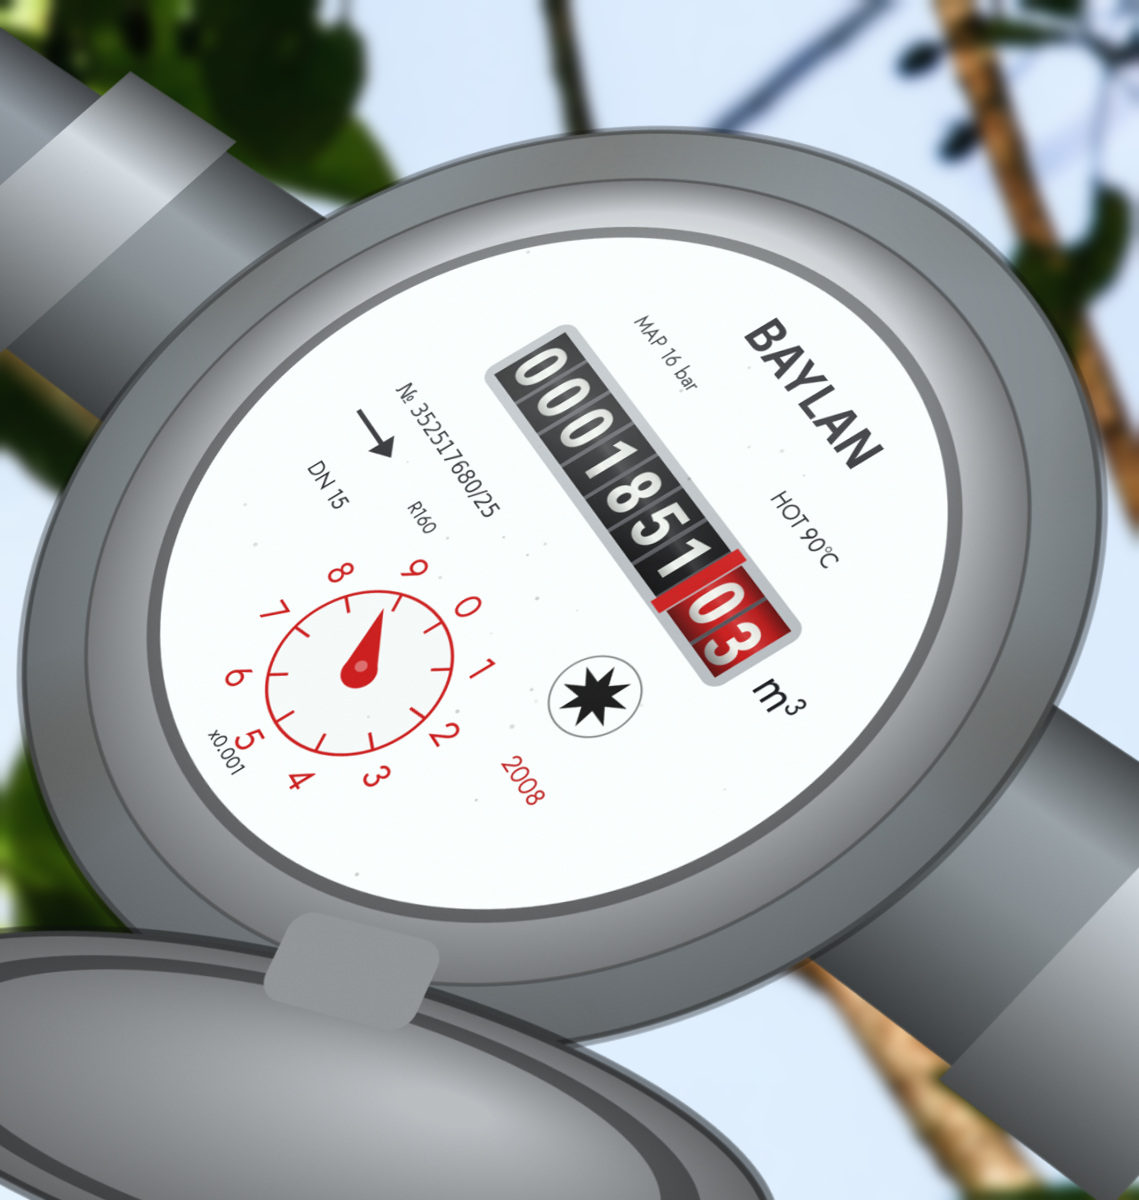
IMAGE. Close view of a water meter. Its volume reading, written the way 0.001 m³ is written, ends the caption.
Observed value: 1851.028 m³
